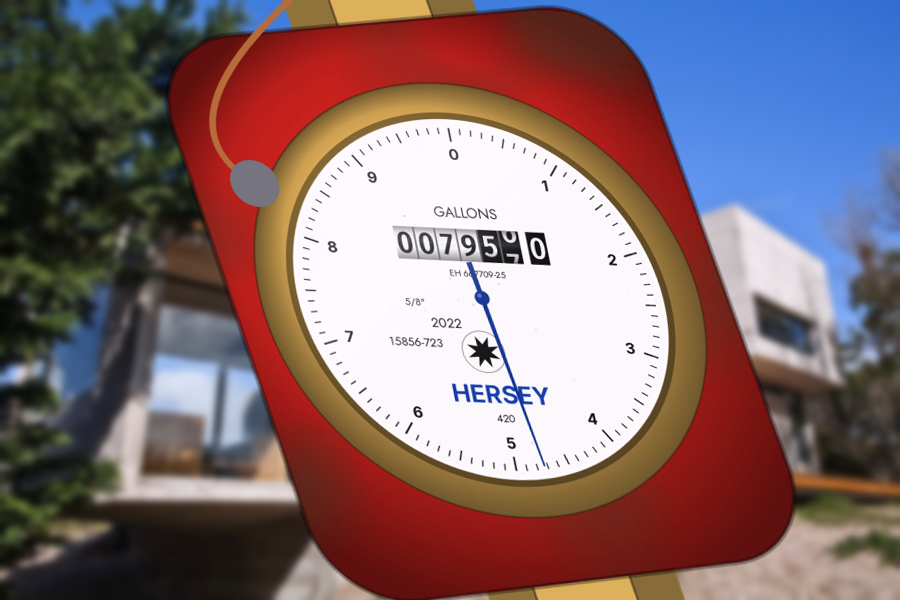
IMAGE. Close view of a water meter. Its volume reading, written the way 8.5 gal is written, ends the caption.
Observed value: 79564.7 gal
